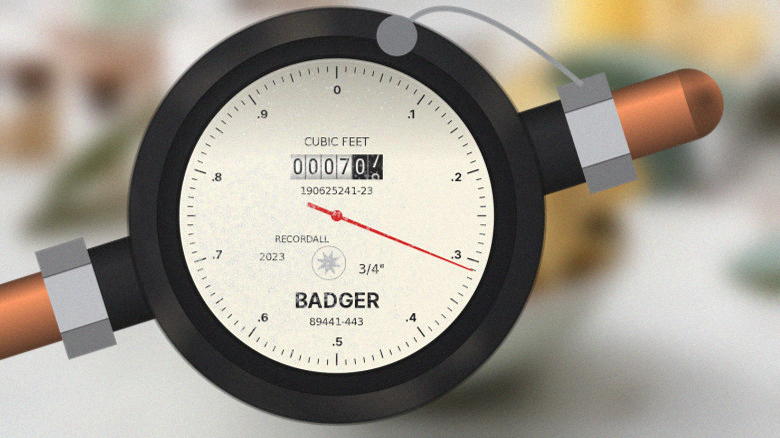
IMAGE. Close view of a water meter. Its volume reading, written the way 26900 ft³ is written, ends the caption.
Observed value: 707.31 ft³
